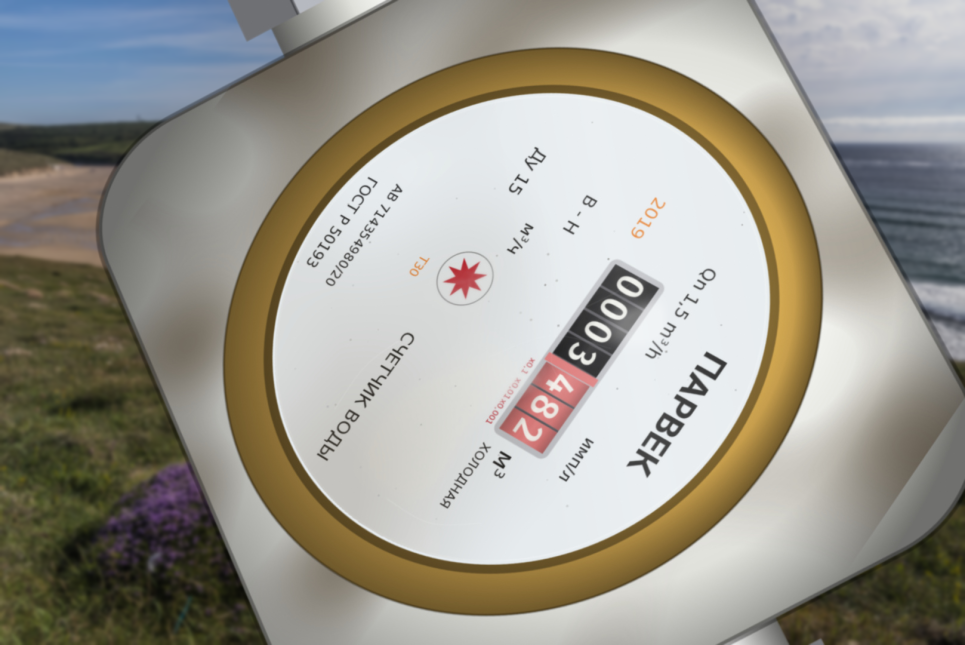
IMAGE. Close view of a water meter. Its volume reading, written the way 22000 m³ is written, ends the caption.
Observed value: 3.482 m³
